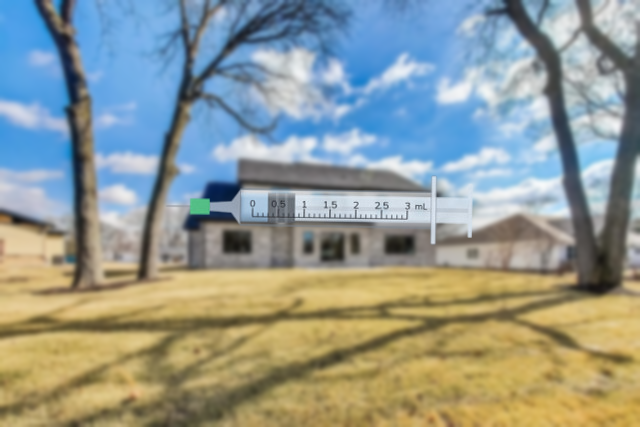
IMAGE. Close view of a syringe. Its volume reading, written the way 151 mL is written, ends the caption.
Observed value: 0.3 mL
